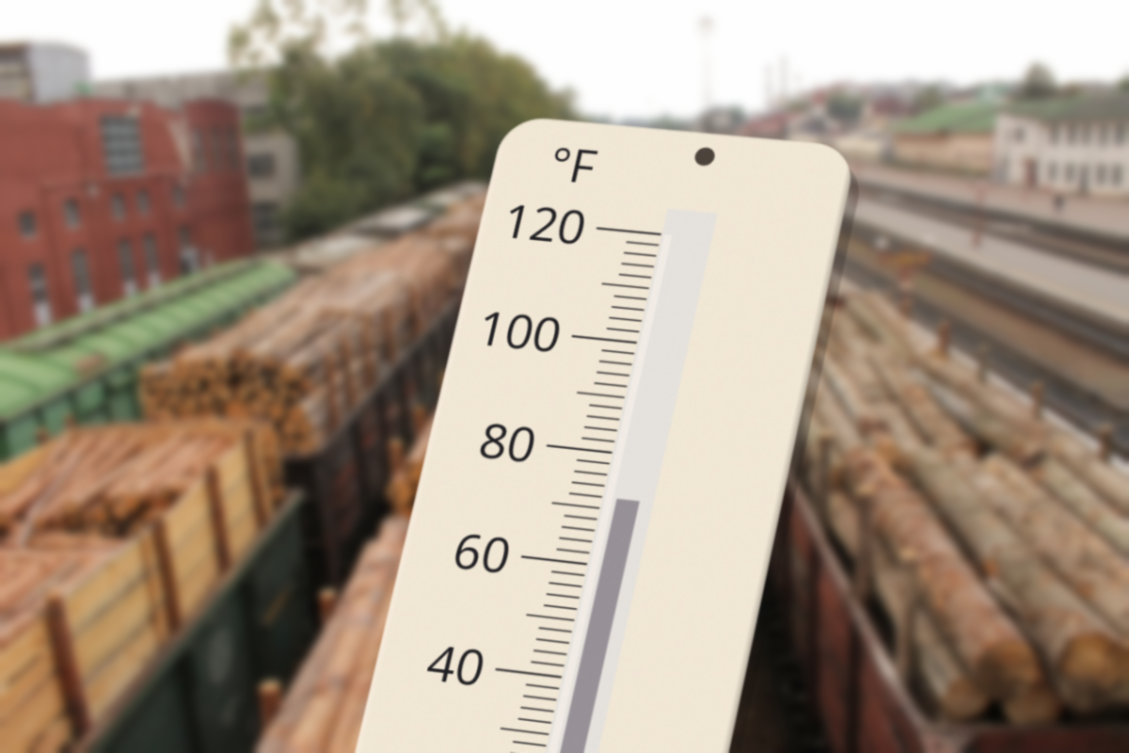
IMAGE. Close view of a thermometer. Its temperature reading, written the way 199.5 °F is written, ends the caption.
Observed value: 72 °F
